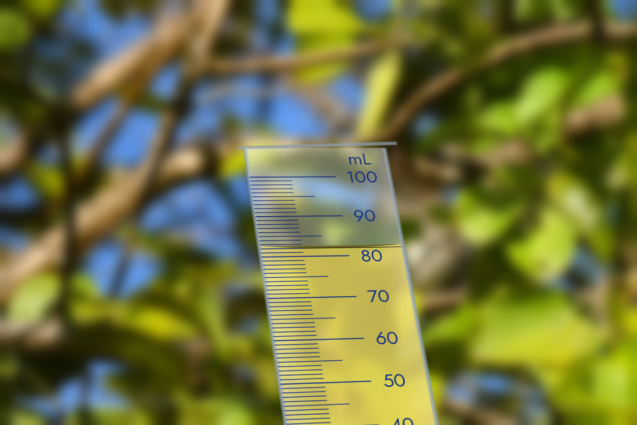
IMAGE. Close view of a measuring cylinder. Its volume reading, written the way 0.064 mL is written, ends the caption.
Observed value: 82 mL
